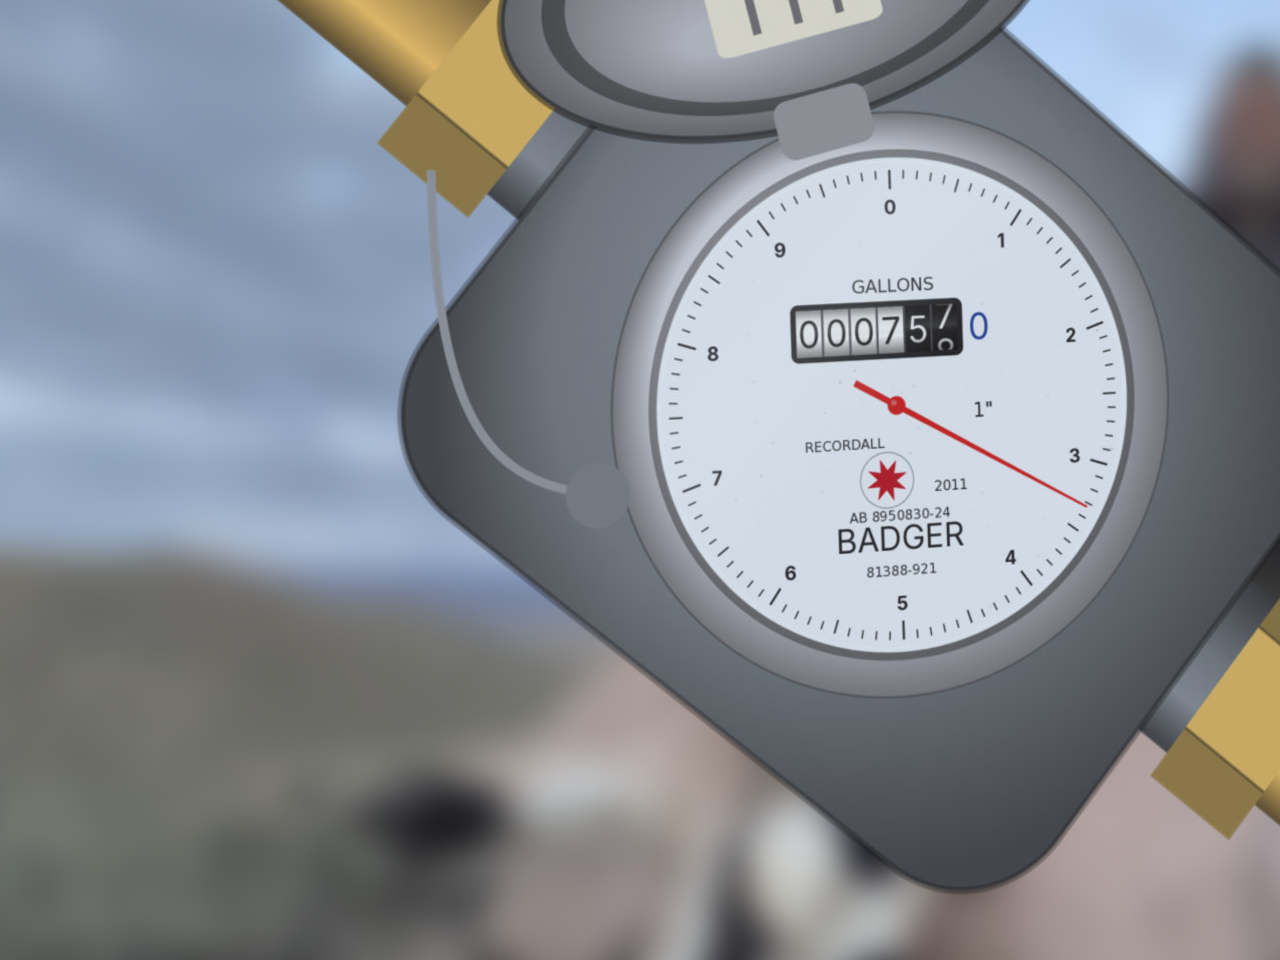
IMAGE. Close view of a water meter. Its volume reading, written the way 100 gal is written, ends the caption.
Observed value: 7573.3 gal
